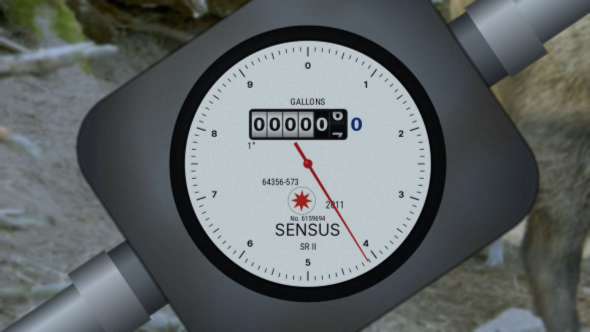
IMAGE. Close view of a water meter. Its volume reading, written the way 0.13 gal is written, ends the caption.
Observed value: 64.1 gal
